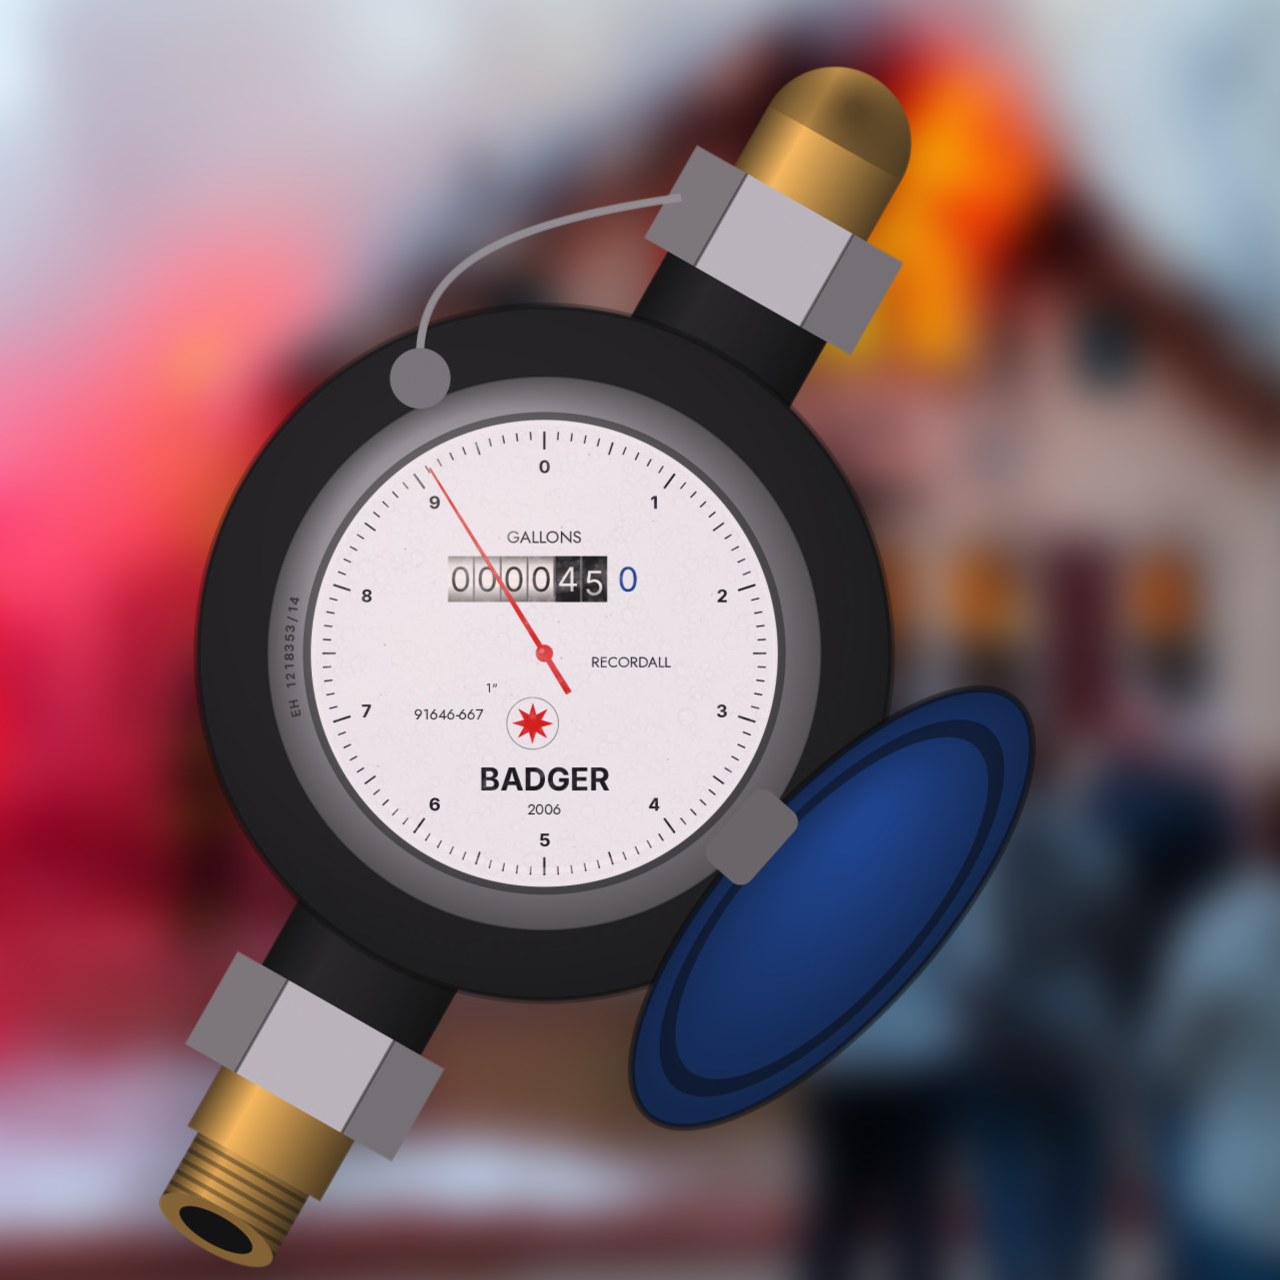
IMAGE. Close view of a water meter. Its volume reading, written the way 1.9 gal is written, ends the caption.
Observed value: 449.1 gal
